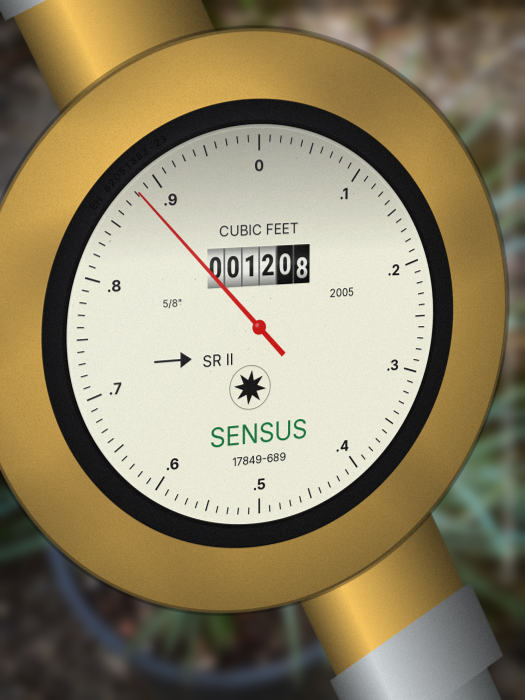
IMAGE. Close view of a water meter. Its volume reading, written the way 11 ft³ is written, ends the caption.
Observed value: 1207.88 ft³
